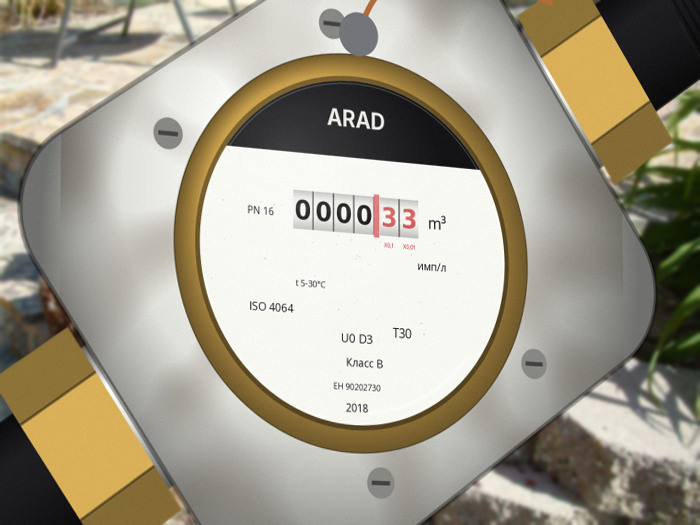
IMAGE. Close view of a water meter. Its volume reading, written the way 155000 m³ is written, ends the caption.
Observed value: 0.33 m³
